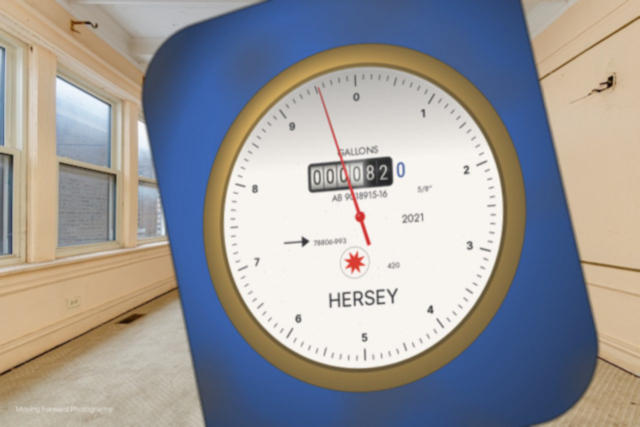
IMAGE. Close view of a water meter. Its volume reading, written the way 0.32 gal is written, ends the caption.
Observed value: 819.5 gal
